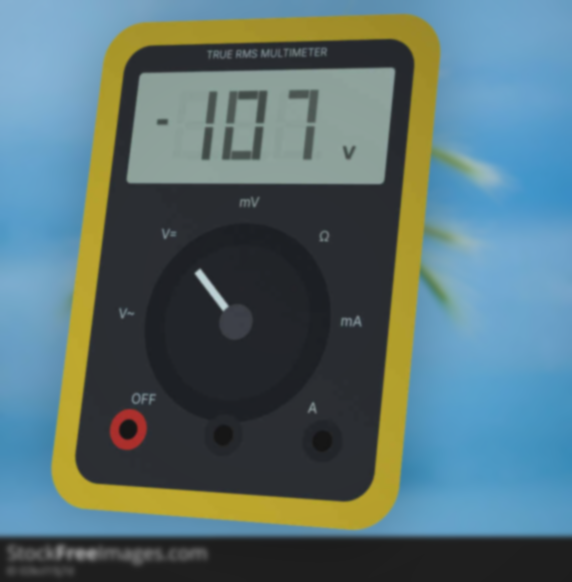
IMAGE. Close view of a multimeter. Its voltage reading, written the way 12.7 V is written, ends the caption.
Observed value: -107 V
